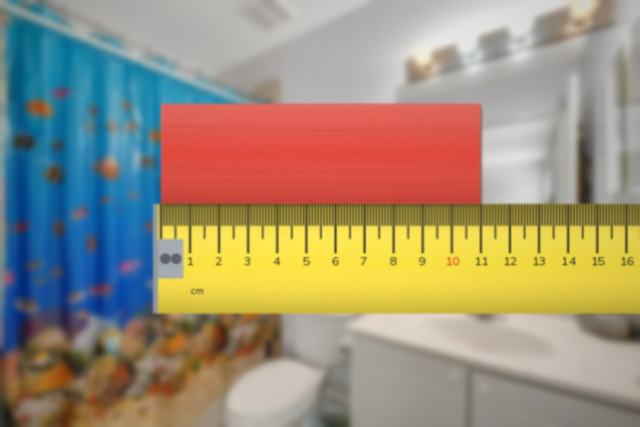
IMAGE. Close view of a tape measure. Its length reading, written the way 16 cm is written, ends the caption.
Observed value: 11 cm
